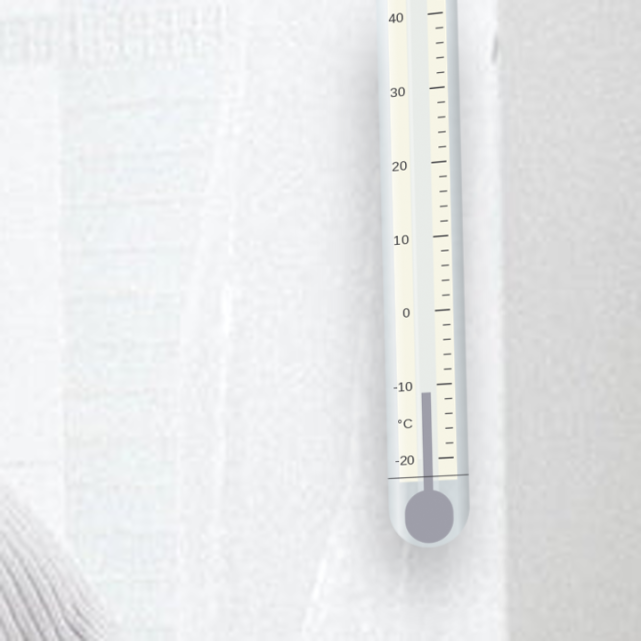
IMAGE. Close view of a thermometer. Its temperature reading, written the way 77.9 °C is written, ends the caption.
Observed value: -11 °C
